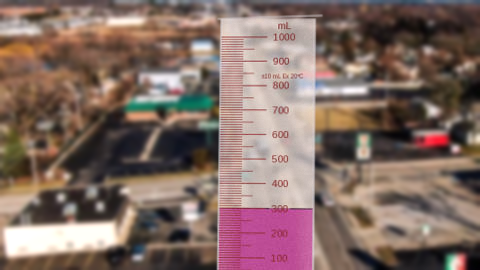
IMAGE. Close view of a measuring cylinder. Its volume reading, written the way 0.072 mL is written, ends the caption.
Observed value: 300 mL
